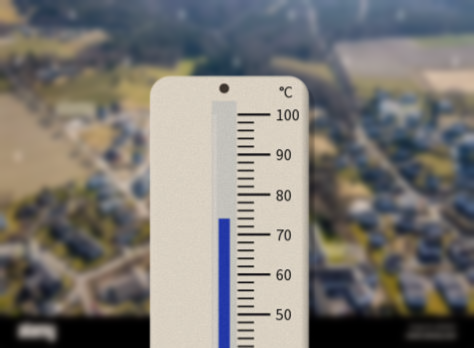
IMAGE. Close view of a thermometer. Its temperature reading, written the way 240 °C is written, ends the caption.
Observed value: 74 °C
